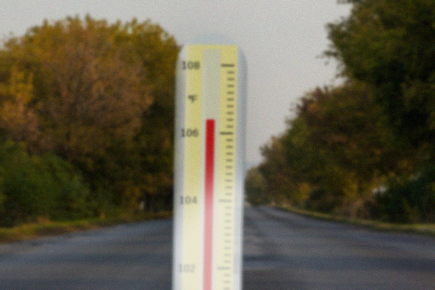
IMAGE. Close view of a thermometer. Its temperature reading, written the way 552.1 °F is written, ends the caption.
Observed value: 106.4 °F
